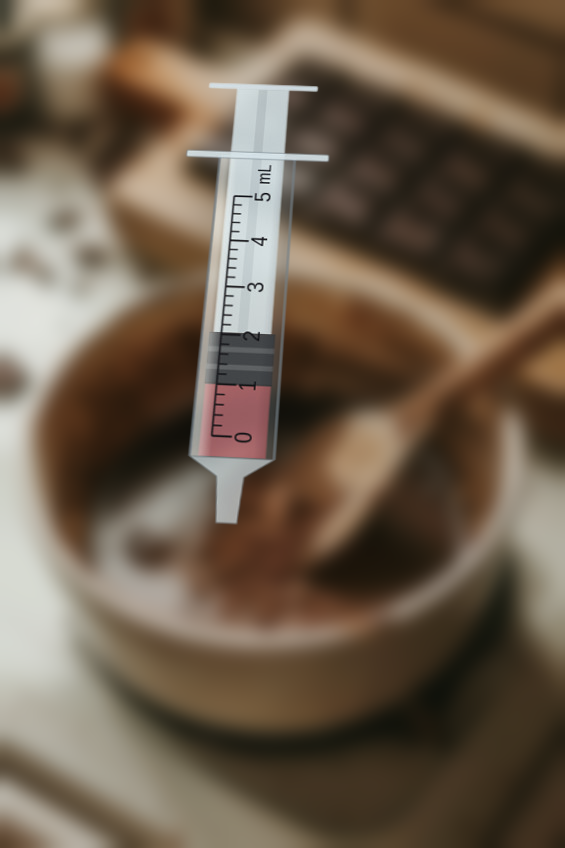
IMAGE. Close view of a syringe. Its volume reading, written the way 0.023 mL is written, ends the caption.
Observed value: 1 mL
